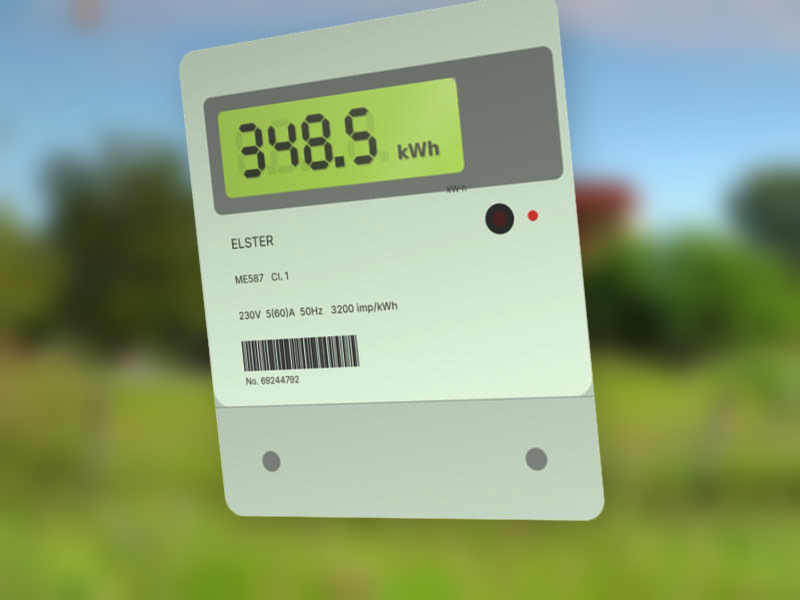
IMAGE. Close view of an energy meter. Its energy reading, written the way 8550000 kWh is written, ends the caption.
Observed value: 348.5 kWh
